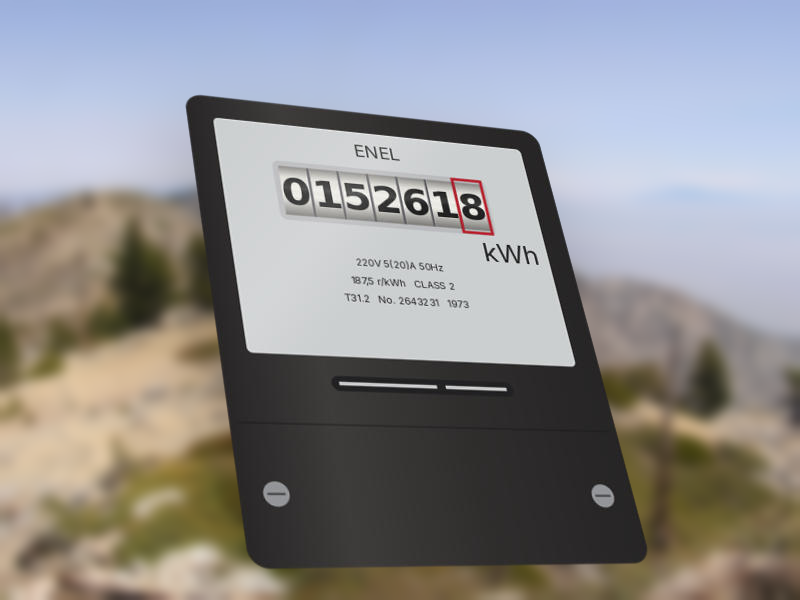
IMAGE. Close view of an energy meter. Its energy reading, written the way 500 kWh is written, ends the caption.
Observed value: 15261.8 kWh
